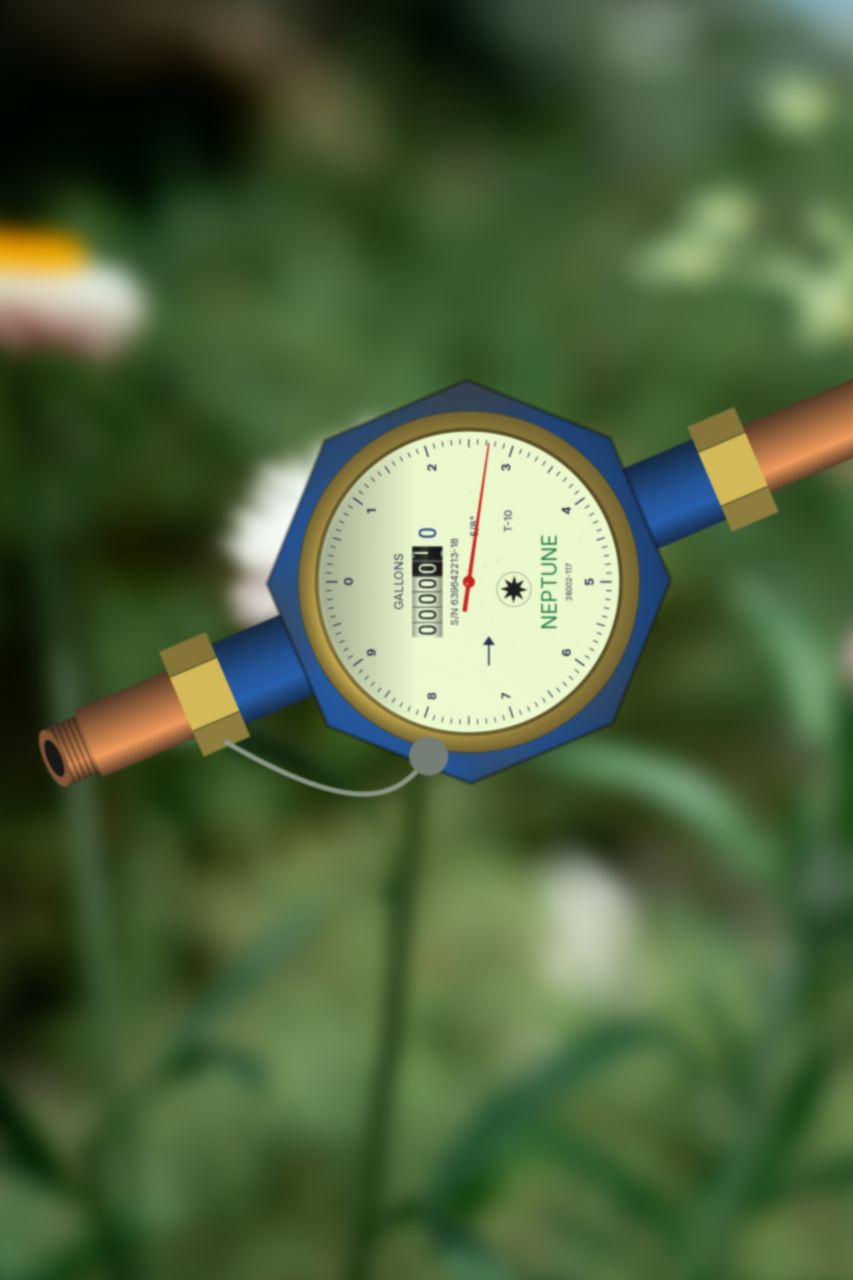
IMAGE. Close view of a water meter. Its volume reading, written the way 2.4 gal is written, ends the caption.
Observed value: 12.7 gal
